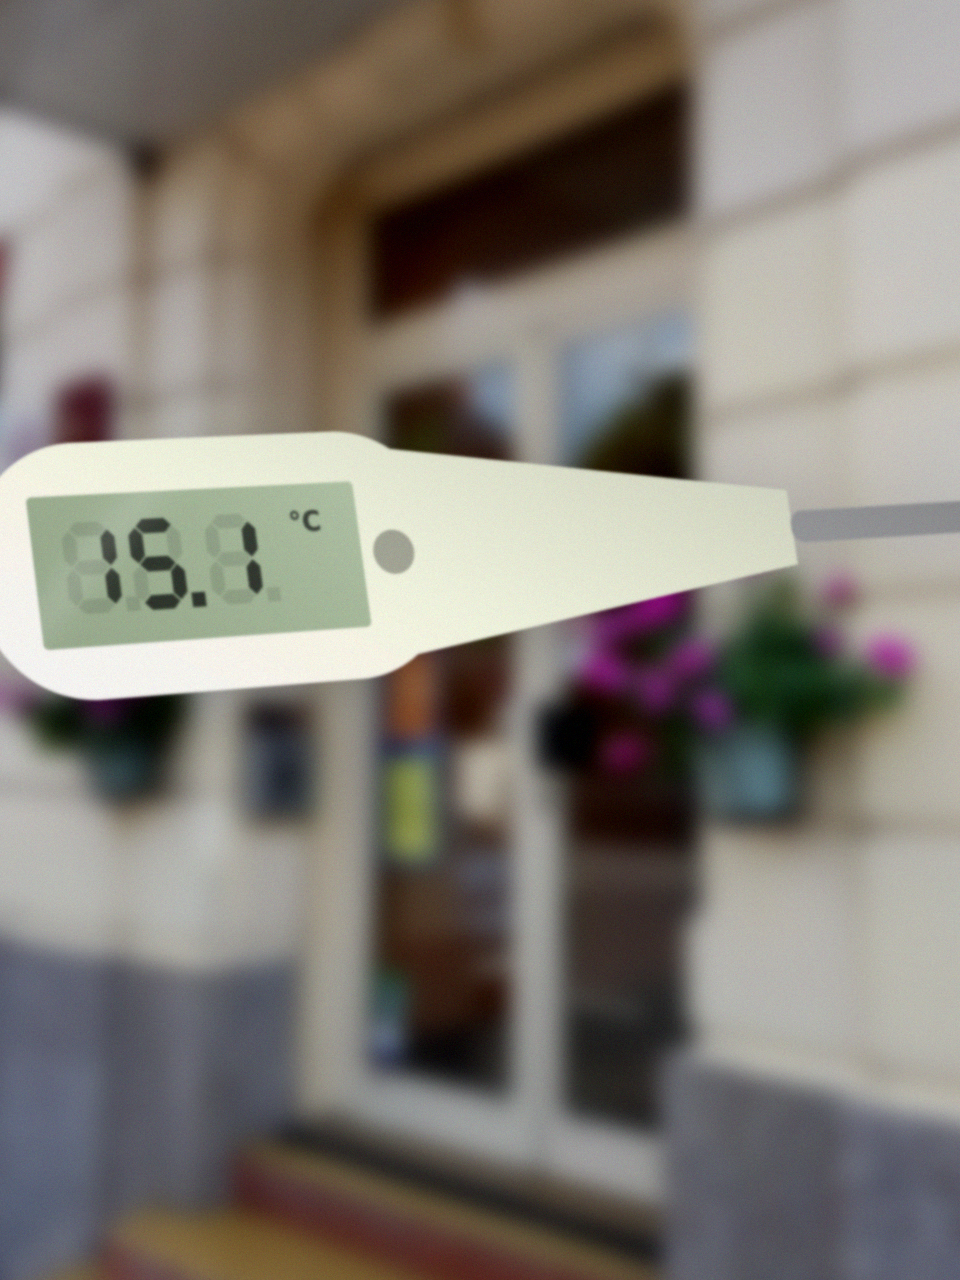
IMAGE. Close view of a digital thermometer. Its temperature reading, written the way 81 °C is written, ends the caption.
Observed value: 15.1 °C
